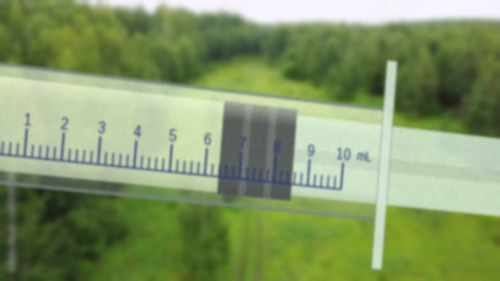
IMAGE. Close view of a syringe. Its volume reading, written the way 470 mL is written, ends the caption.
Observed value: 6.4 mL
